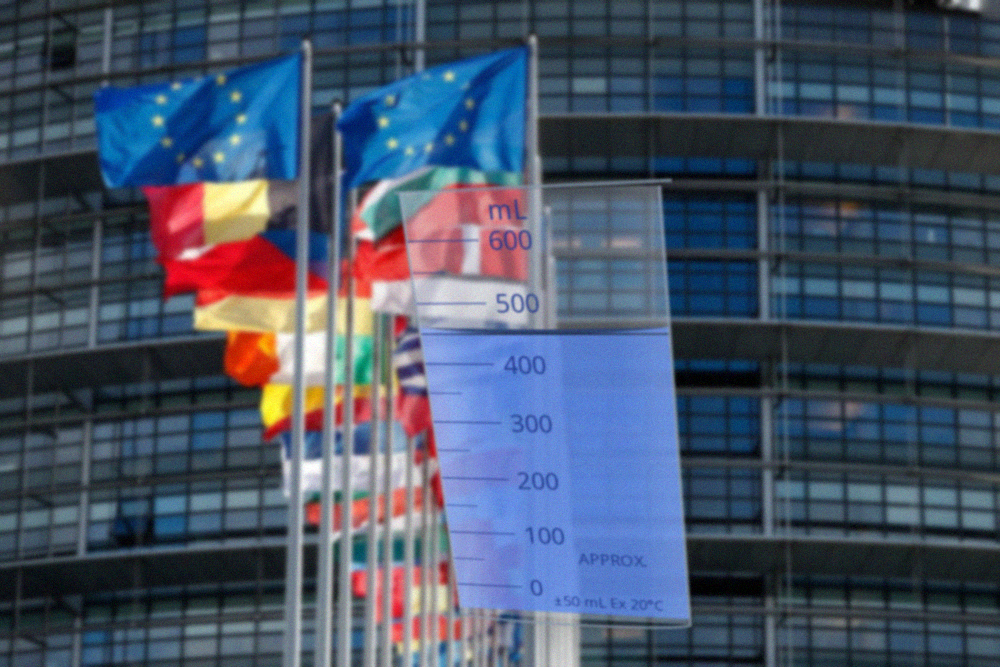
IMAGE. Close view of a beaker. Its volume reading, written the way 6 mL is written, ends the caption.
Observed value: 450 mL
